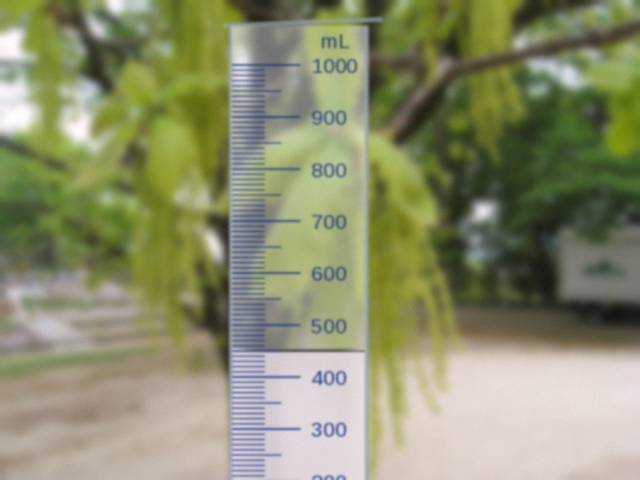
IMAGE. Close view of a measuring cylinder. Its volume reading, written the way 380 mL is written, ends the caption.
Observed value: 450 mL
